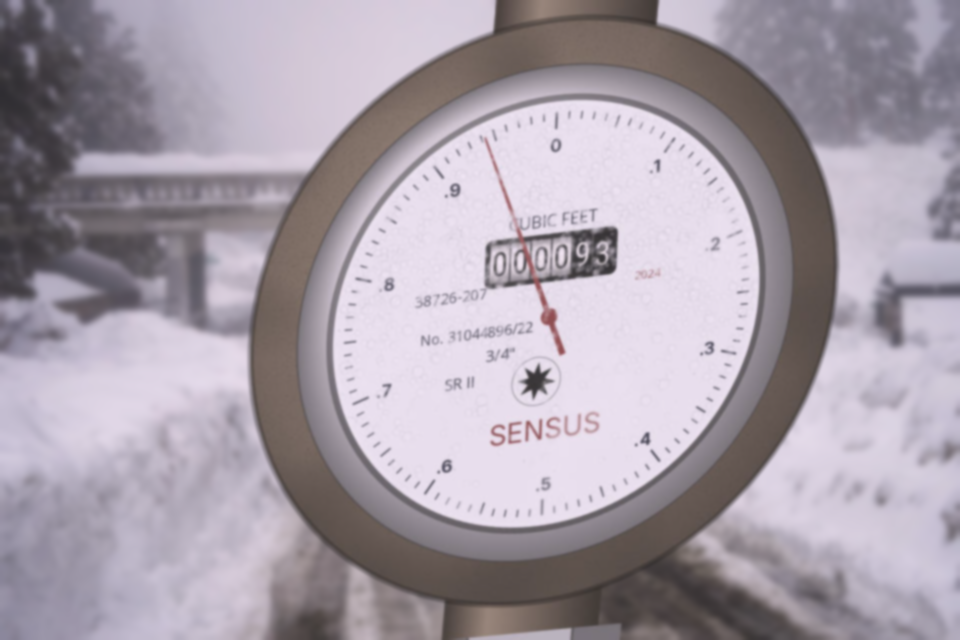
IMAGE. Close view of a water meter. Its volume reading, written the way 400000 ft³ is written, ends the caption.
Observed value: 92.94 ft³
